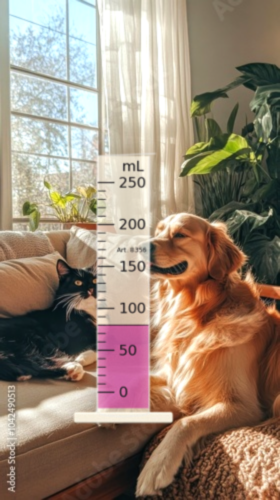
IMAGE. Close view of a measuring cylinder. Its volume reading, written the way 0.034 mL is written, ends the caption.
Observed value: 80 mL
